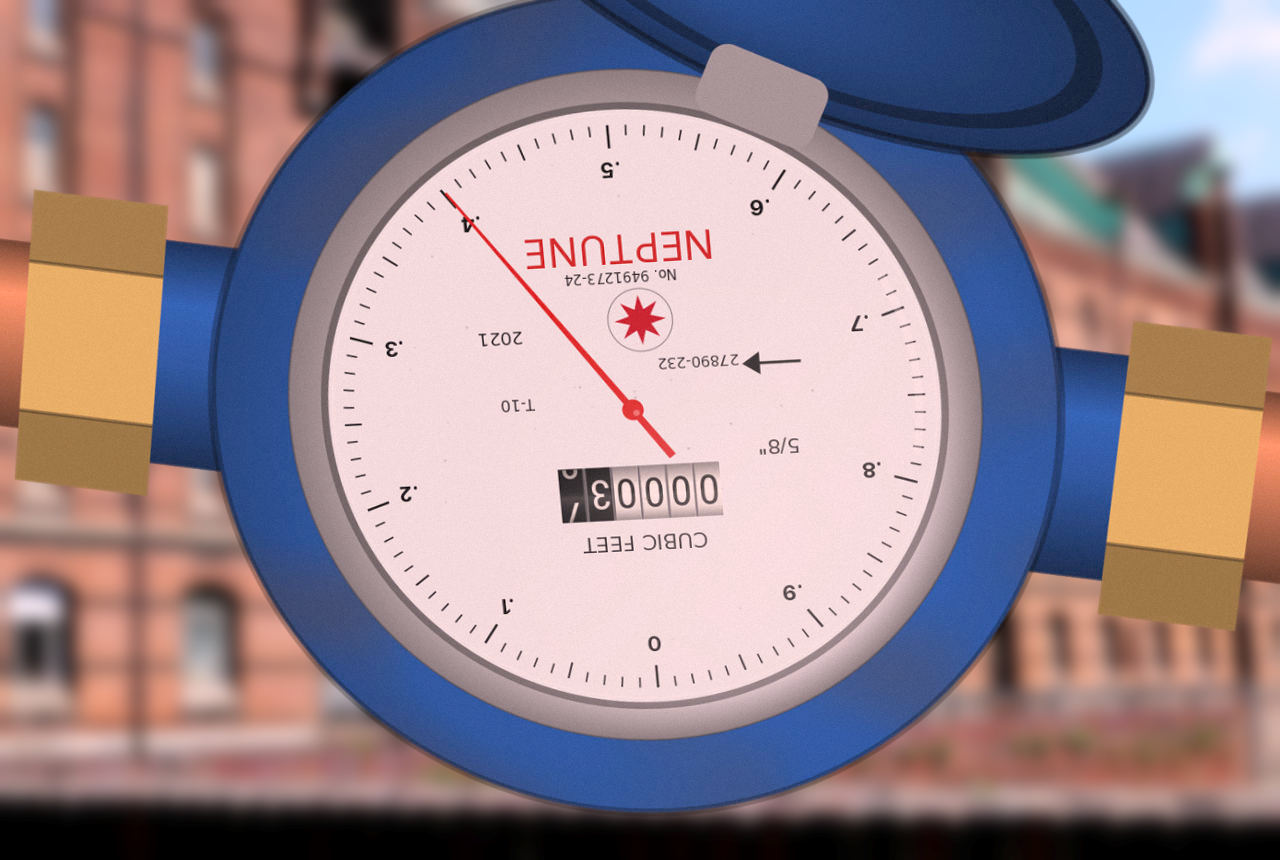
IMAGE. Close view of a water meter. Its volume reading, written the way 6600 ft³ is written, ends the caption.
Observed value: 37.40 ft³
